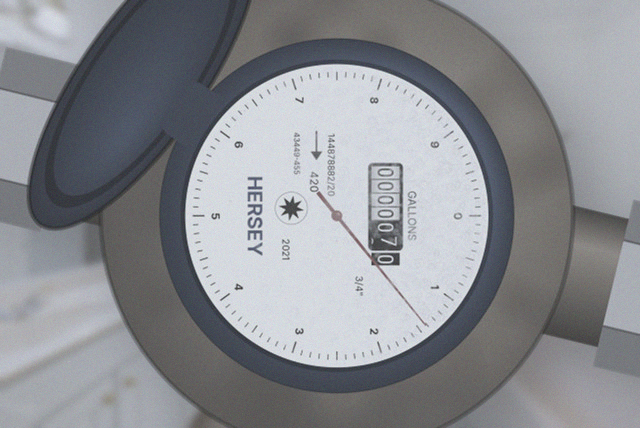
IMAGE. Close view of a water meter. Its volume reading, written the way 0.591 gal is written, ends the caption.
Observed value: 71.4 gal
